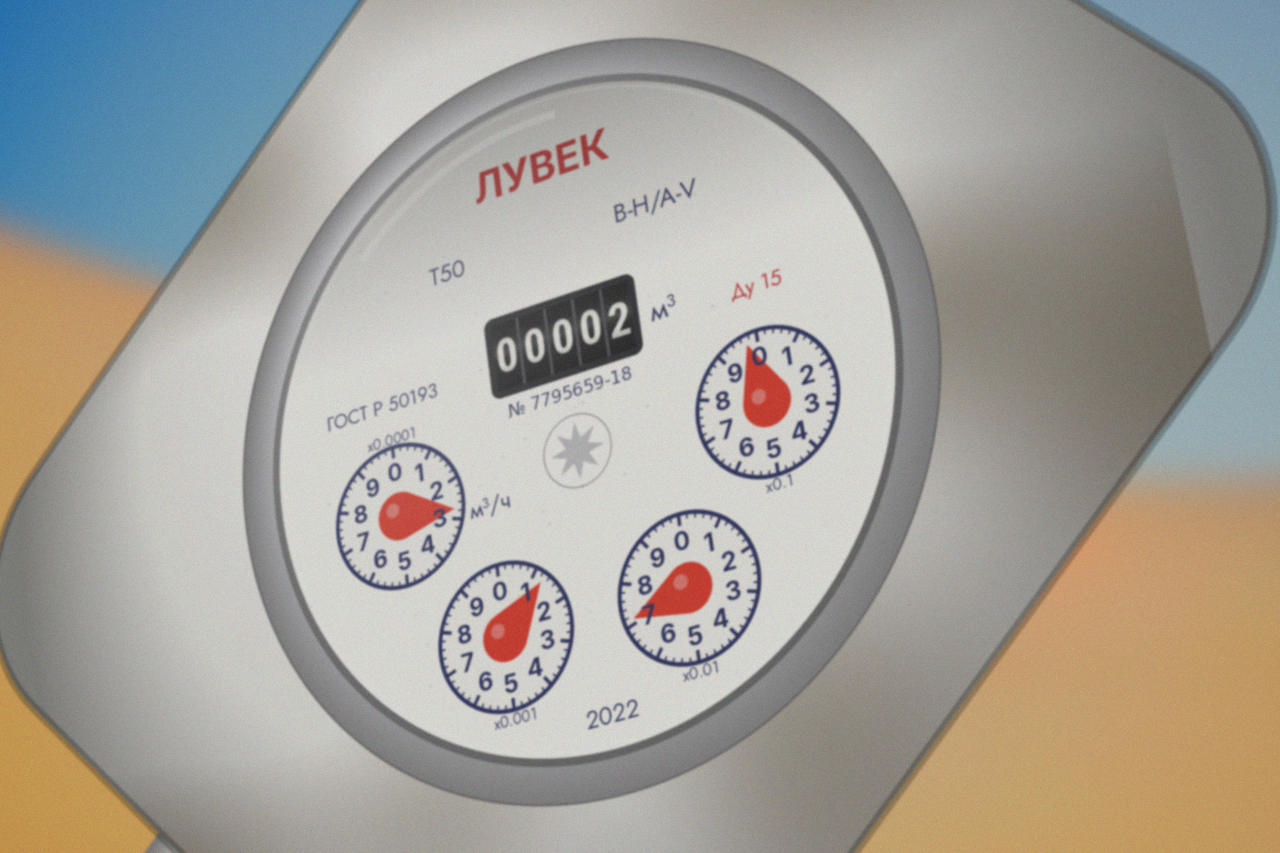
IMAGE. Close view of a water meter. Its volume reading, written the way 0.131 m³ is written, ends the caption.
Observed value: 1.9712 m³
